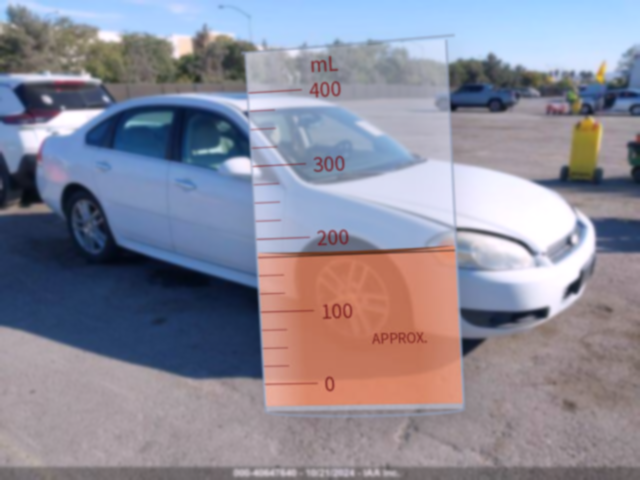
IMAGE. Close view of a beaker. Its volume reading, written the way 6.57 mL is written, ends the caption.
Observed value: 175 mL
